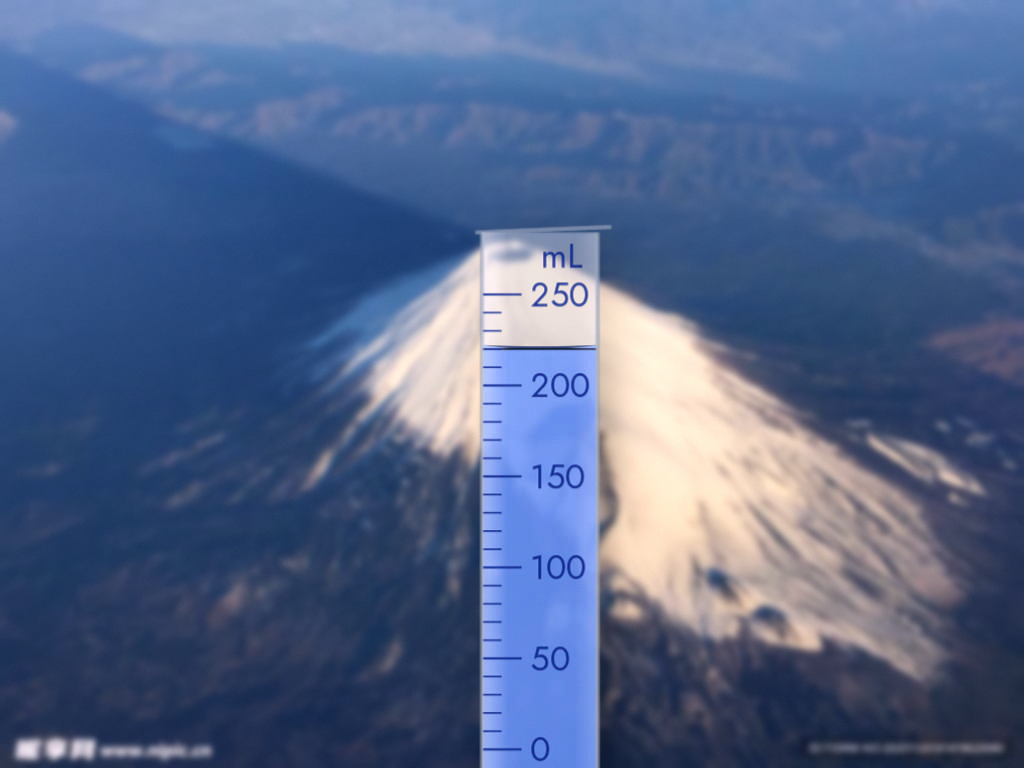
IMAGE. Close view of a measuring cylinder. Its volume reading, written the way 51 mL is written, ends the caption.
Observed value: 220 mL
